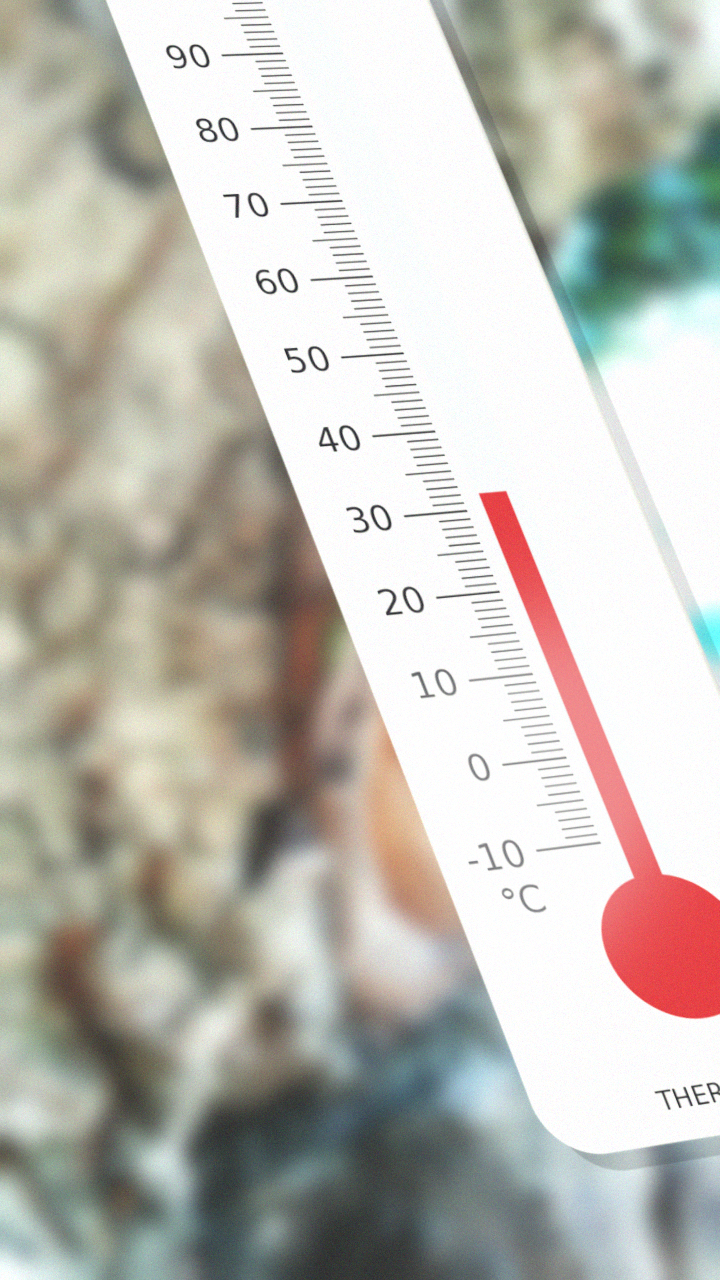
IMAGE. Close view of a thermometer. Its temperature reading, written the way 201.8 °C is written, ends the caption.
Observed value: 32 °C
